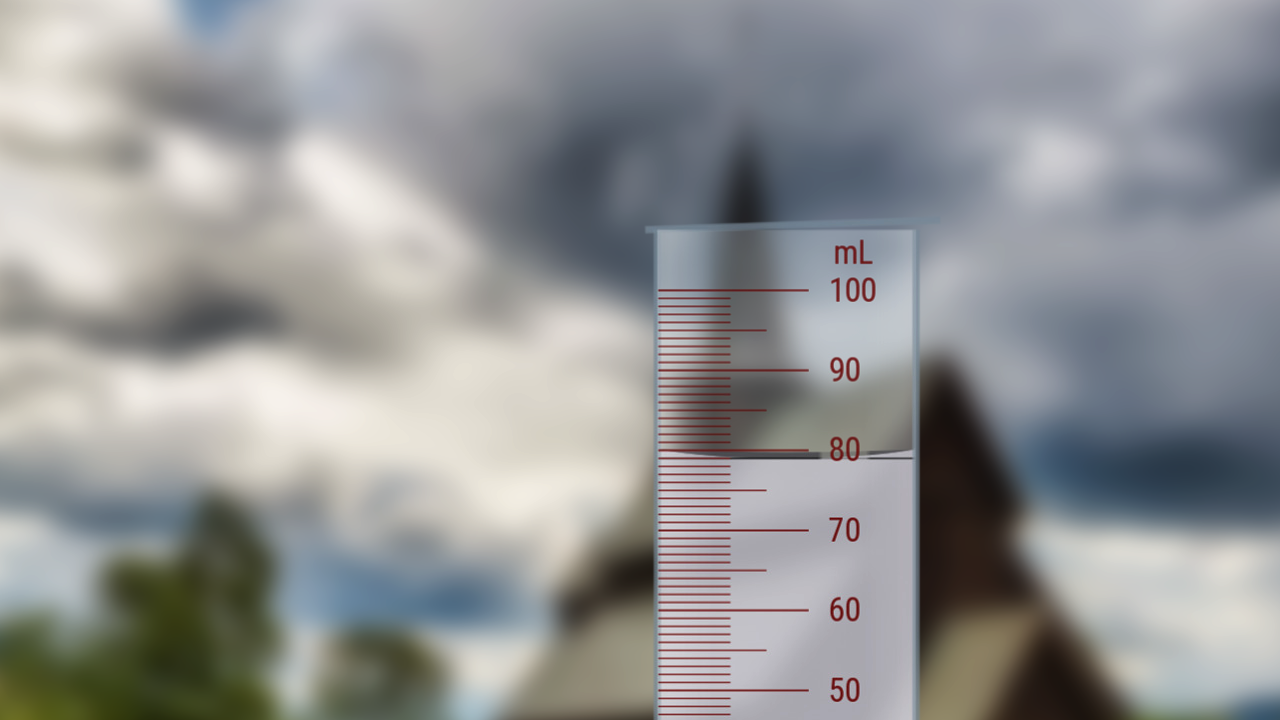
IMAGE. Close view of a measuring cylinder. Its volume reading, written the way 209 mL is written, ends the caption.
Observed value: 79 mL
